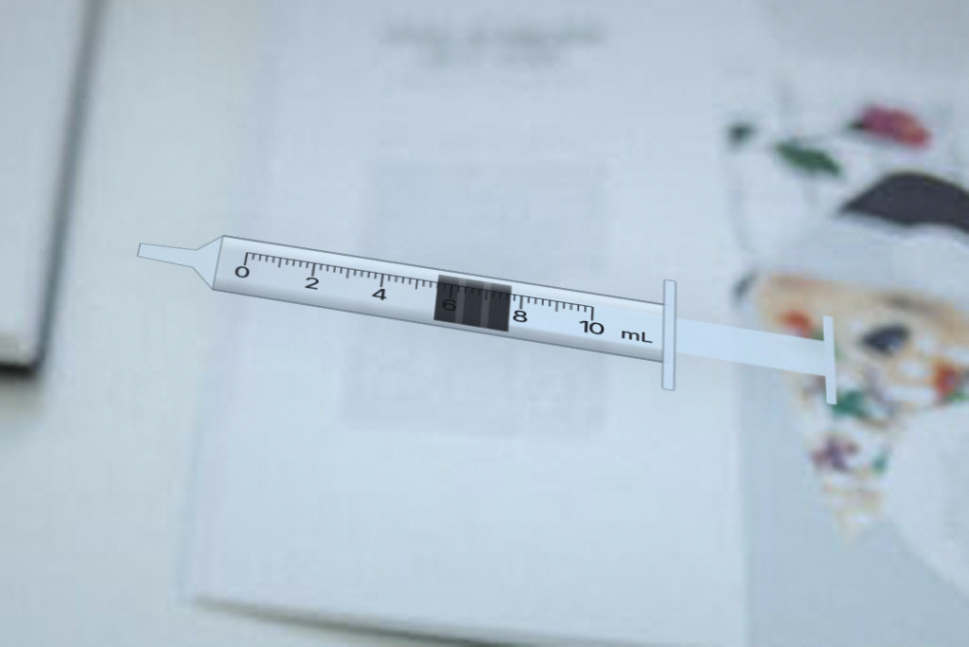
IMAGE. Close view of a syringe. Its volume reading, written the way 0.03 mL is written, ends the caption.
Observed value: 5.6 mL
